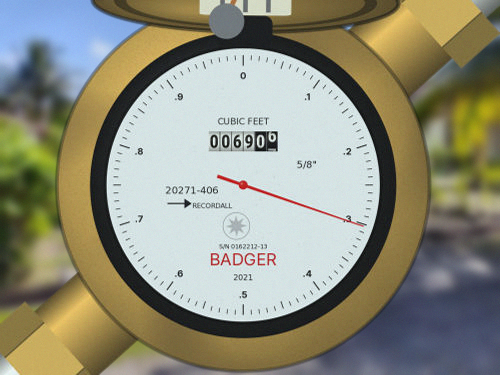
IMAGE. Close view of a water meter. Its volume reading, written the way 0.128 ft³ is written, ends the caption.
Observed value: 6906.30 ft³
